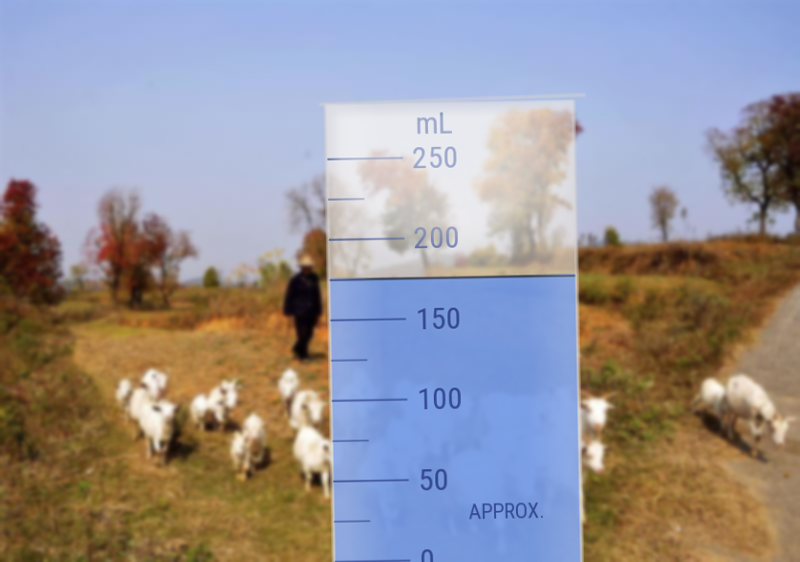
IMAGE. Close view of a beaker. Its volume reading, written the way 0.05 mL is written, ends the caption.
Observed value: 175 mL
